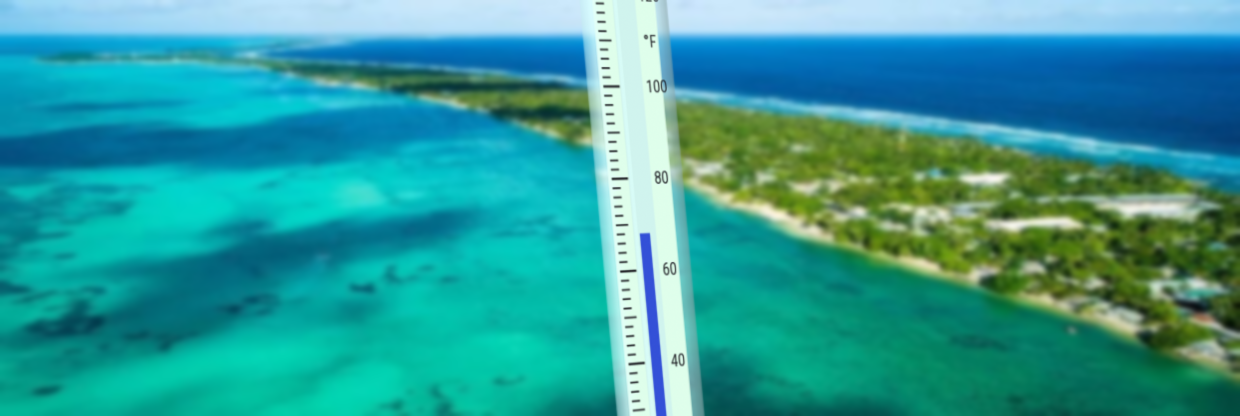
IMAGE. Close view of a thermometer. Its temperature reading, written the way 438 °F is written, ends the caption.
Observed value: 68 °F
